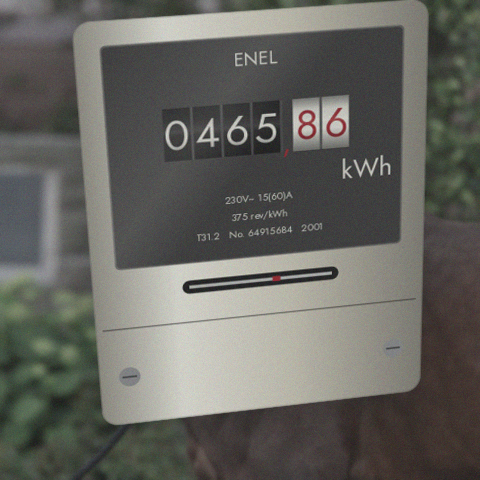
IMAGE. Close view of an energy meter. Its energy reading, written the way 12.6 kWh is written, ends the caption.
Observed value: 465.86 kWh
